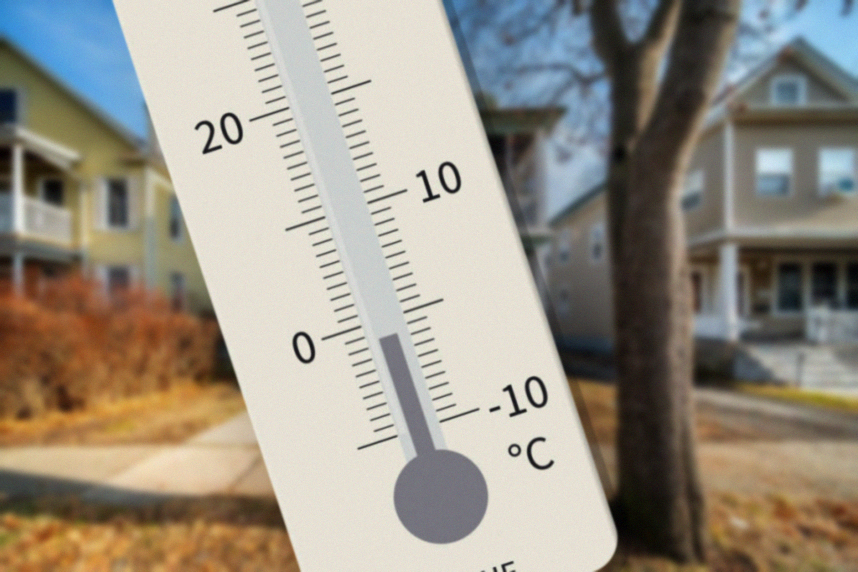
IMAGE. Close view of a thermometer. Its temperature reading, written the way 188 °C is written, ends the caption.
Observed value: -1.5 °C
